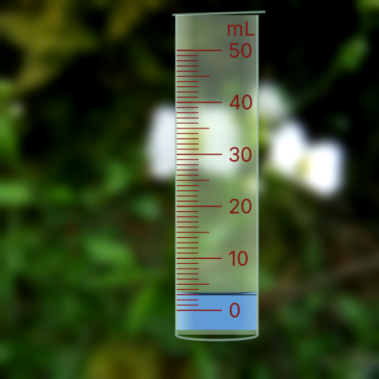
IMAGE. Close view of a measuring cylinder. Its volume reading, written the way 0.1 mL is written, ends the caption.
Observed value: 3 mL
